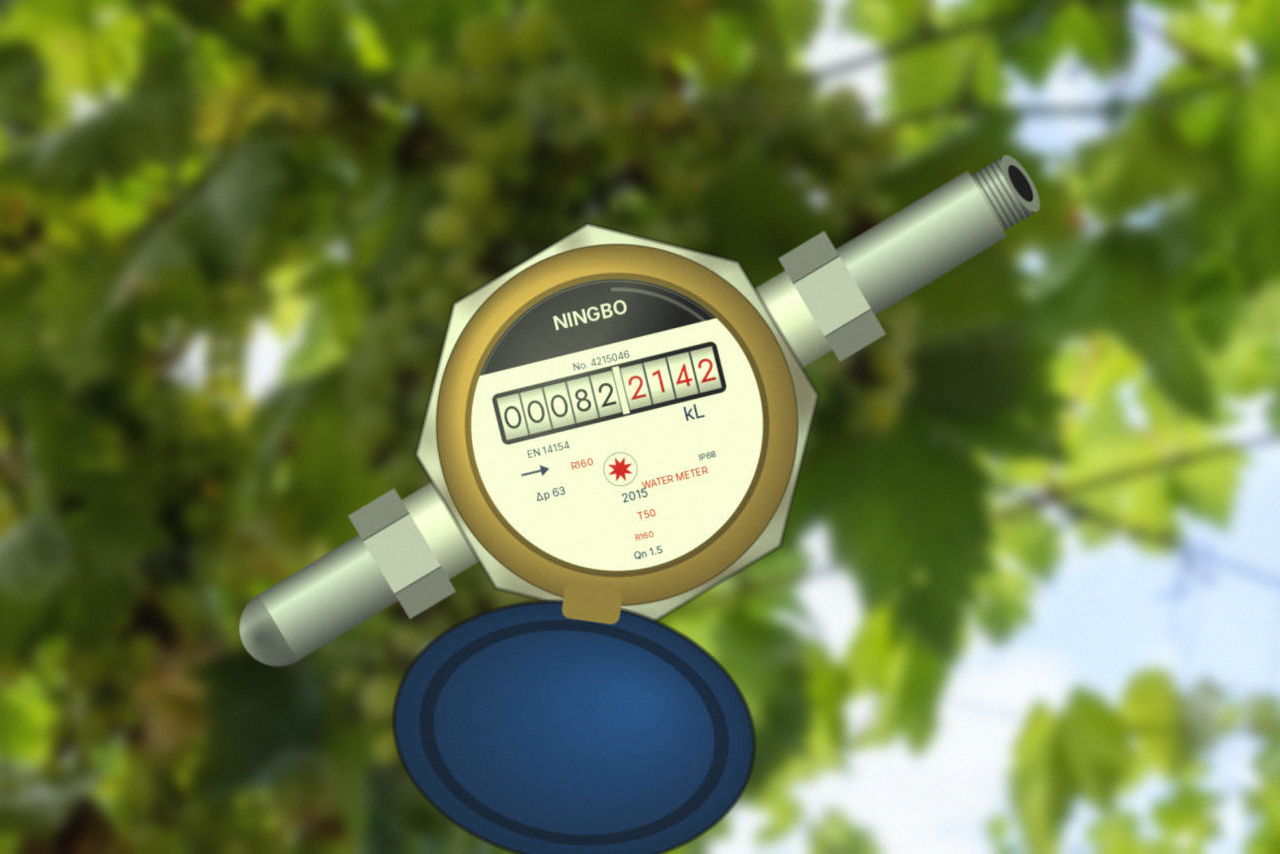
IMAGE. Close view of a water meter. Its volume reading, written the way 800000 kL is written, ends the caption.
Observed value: 82.2142 kL
